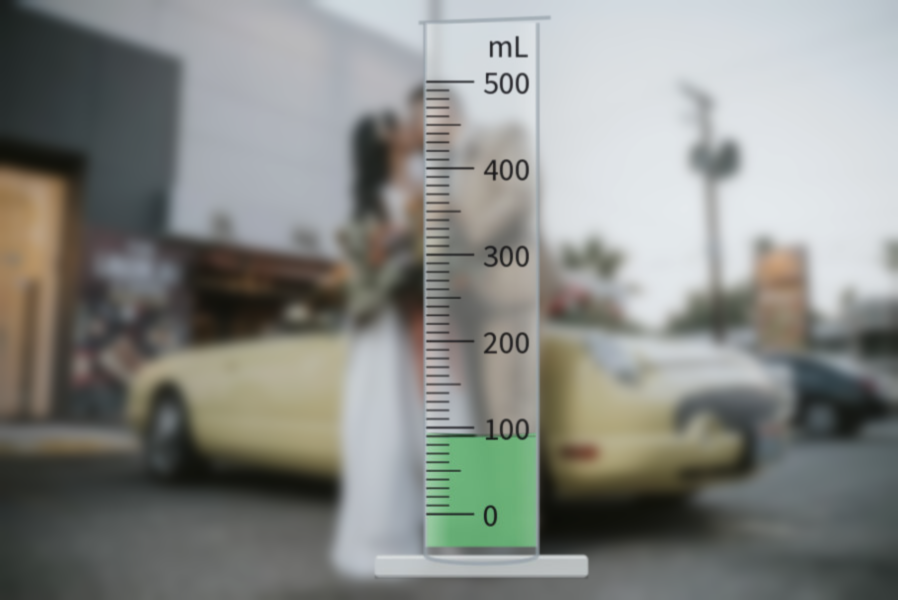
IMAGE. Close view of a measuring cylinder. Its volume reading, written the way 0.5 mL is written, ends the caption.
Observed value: 90 mL
